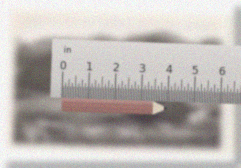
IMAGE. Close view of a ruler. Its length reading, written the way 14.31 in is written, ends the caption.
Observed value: 4 in
